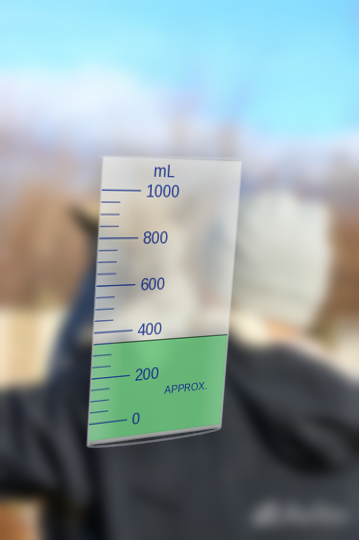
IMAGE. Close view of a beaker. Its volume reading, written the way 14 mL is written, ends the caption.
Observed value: 350 mL
